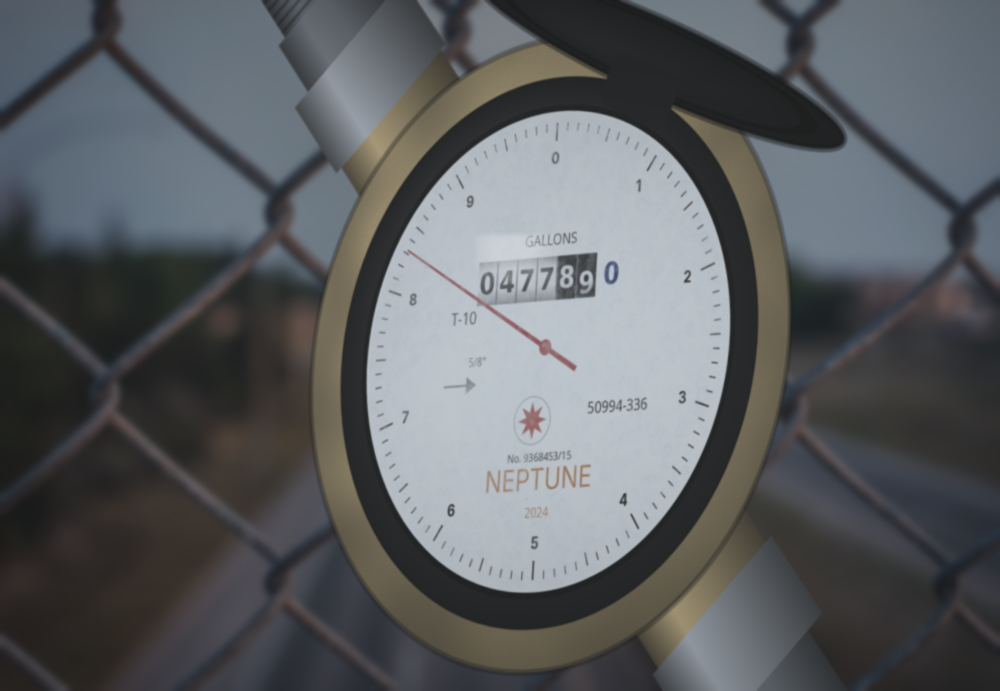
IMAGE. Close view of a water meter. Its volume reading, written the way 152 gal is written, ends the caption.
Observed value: 477888.3 gal
